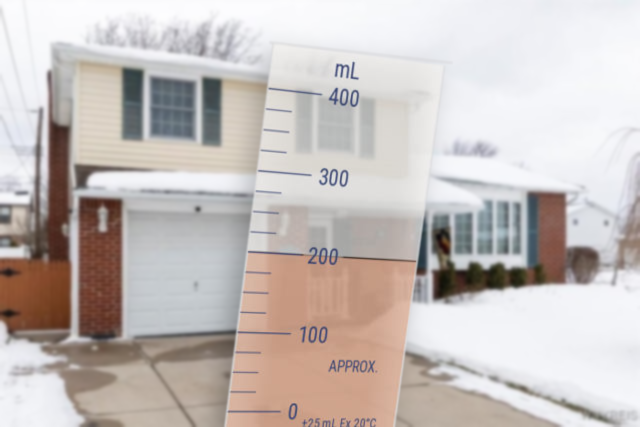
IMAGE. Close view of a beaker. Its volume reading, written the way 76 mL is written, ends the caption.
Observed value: 200 mL
